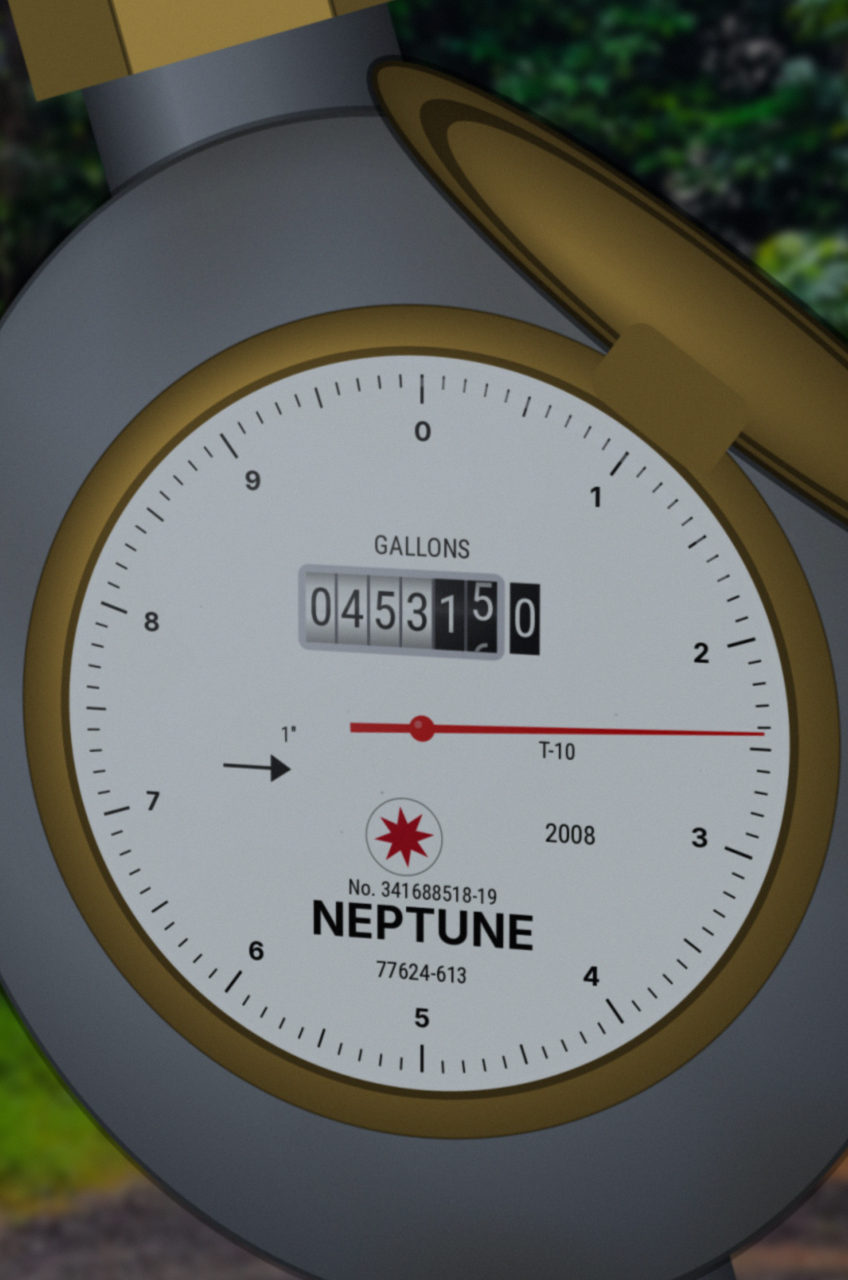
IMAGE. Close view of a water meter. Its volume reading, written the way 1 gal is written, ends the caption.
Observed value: 453152.4 gal
